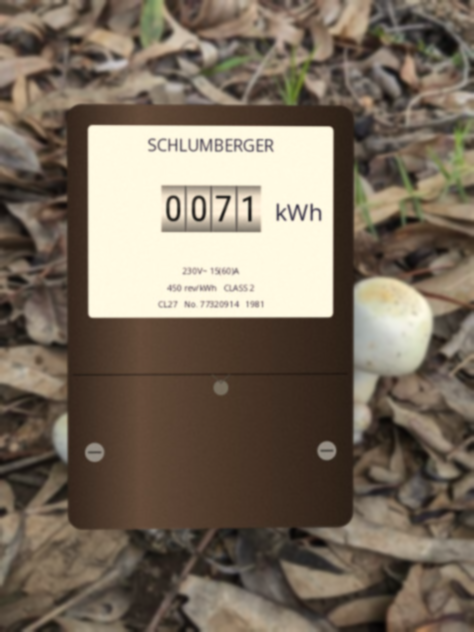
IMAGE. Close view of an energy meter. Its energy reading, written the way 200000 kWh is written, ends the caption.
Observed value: 71 kWh
